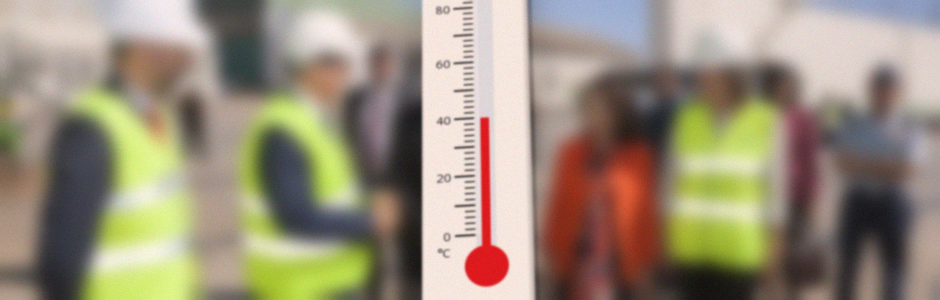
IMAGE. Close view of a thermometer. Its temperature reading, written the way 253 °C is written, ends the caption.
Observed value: 40 °C
